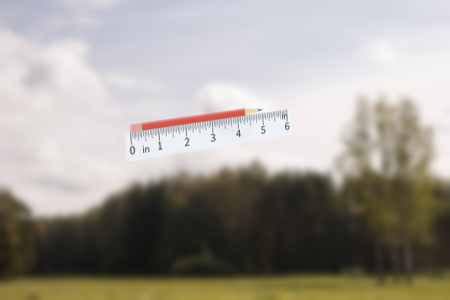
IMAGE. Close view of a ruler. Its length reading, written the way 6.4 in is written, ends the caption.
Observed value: 5 in
